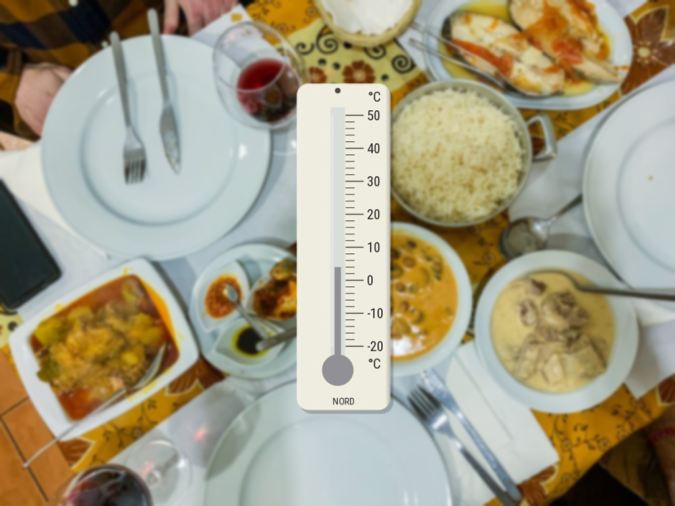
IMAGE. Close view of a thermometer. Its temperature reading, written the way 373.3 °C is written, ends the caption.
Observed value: 4 °C
